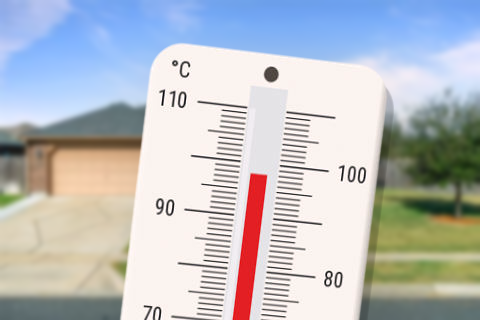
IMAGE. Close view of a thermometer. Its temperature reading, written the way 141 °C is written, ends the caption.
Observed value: 98 °C
